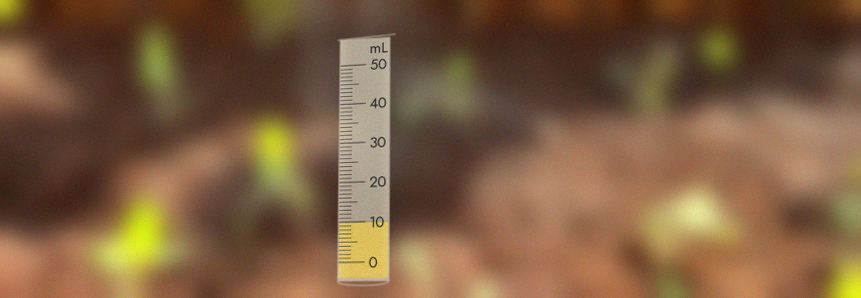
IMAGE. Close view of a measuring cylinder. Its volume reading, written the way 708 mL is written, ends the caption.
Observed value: 10 mL
